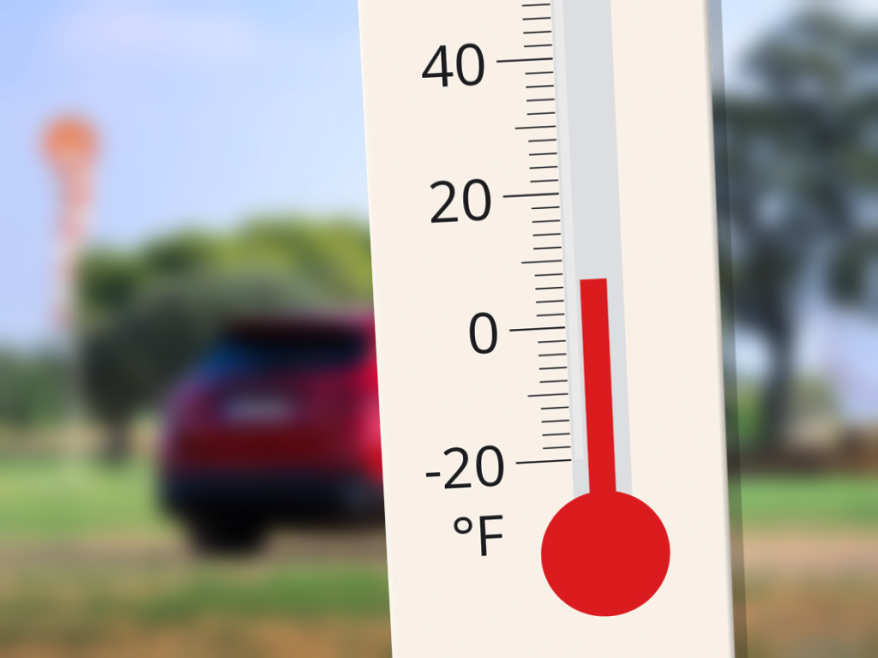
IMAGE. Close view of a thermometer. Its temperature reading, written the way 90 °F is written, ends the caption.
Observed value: 7 °F
